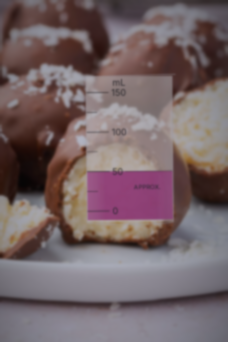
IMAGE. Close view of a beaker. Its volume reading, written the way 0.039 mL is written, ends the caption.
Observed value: 50 mL
